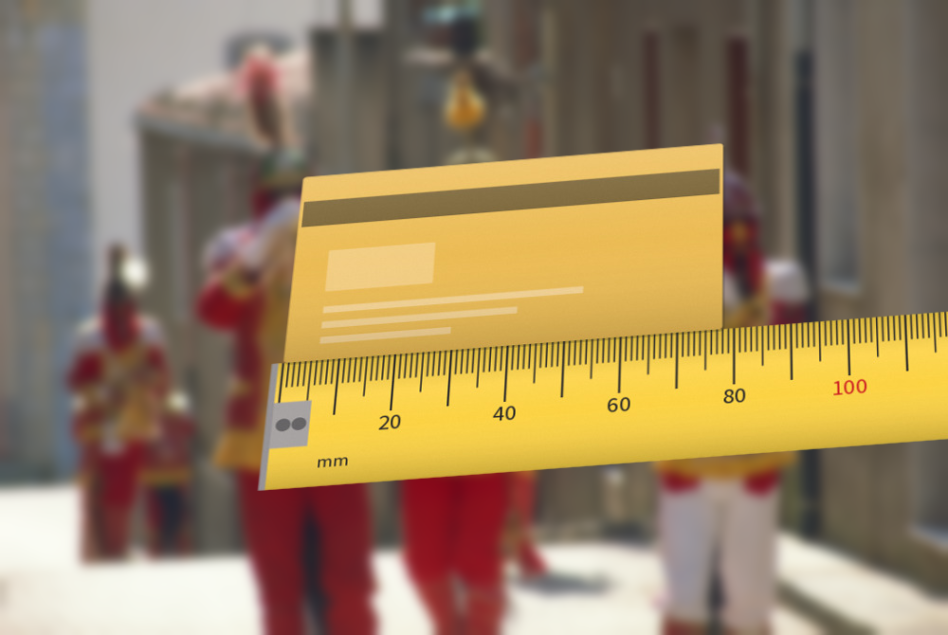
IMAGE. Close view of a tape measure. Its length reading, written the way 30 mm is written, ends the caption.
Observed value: 78 mm
